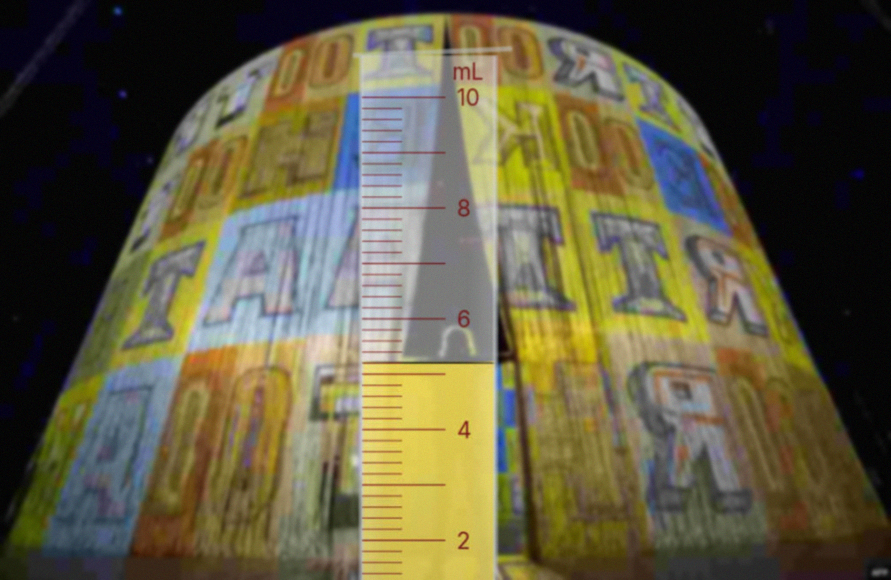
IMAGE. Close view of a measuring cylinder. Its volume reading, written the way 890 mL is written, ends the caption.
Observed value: 5.2 mL
